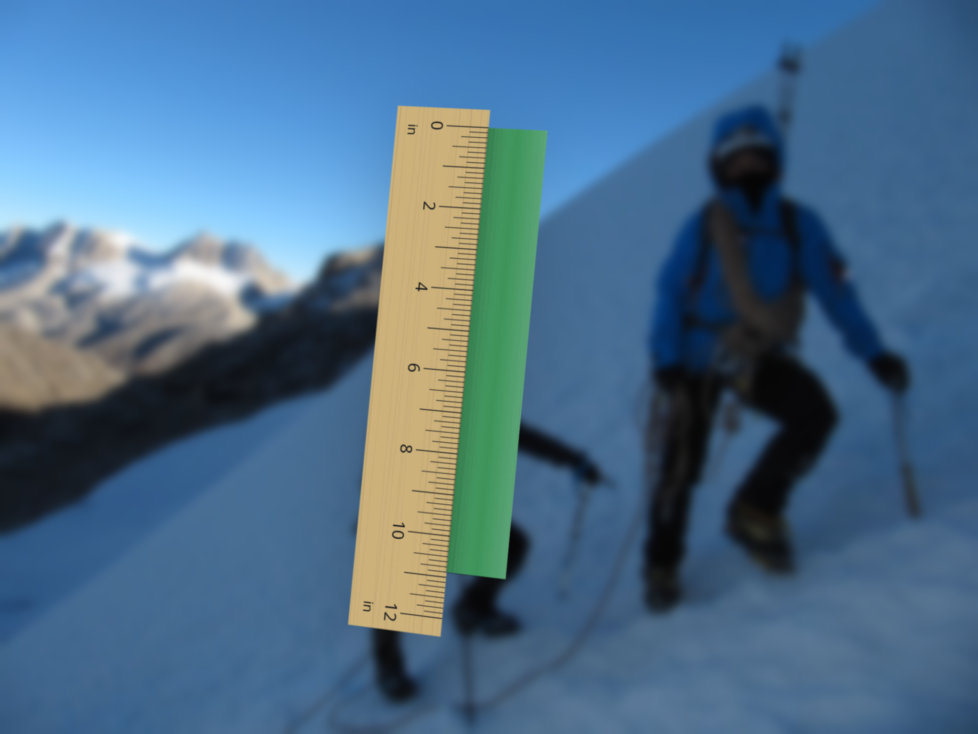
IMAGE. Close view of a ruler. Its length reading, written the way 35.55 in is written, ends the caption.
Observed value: 10.875 in
